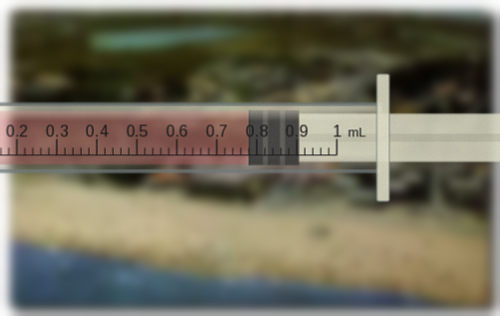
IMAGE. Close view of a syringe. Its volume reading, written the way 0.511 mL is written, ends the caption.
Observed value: 0.78 mL
